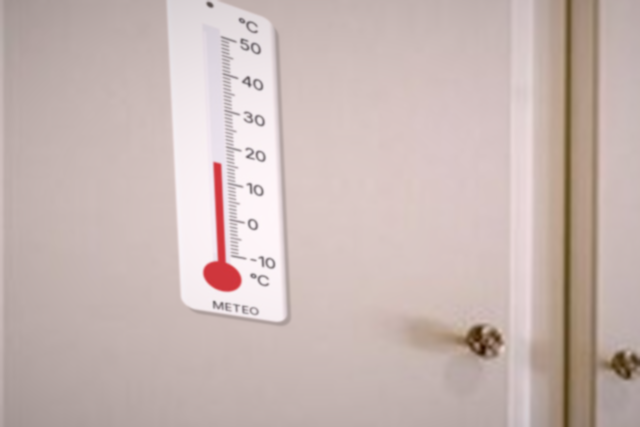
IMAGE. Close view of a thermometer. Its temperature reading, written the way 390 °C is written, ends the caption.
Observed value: 15 °C
